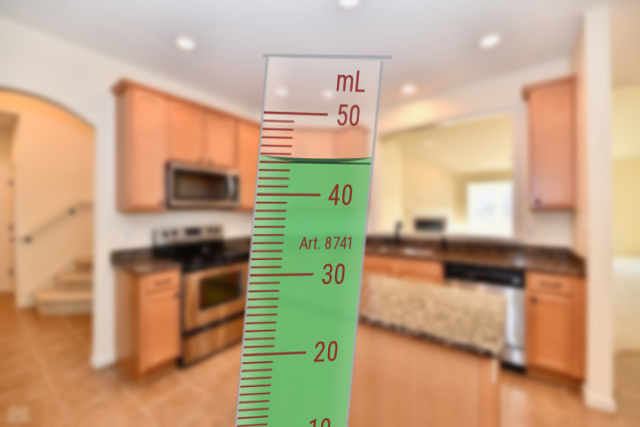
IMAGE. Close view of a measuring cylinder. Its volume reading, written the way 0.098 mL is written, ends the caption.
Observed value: 44 mL
